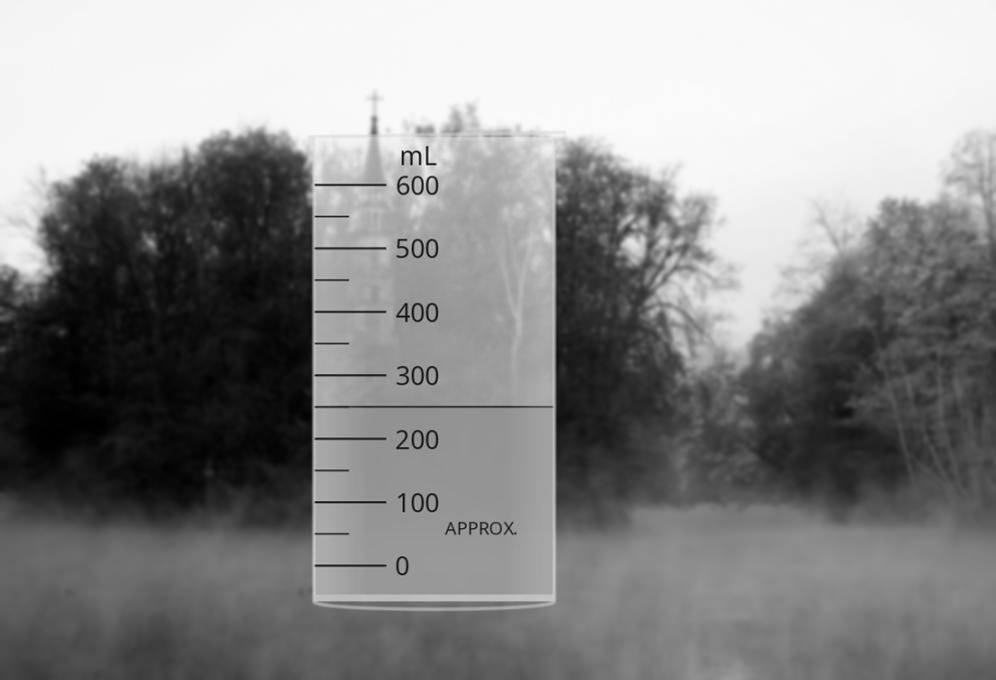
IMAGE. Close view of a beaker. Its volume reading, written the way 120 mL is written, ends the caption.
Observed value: 250 mL
